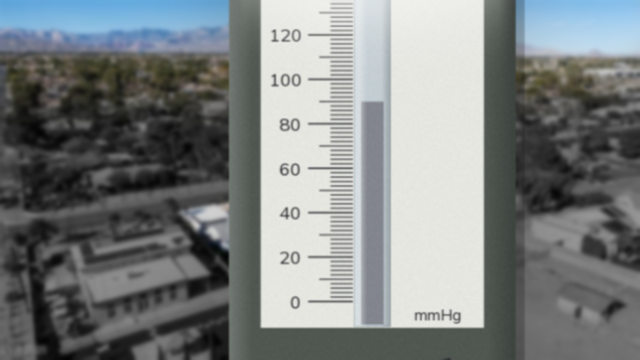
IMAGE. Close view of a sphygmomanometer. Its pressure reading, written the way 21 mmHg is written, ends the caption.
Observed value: 90 mmHg
